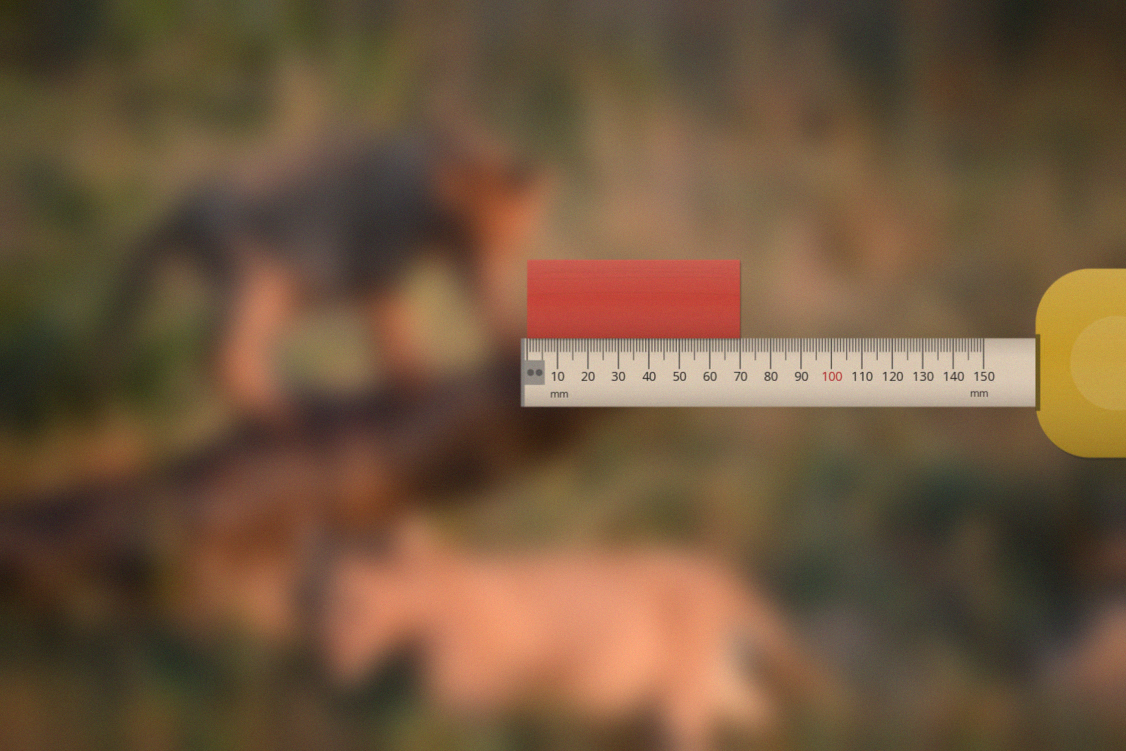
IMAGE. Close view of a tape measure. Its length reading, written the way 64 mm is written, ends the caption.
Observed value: 70 mm
